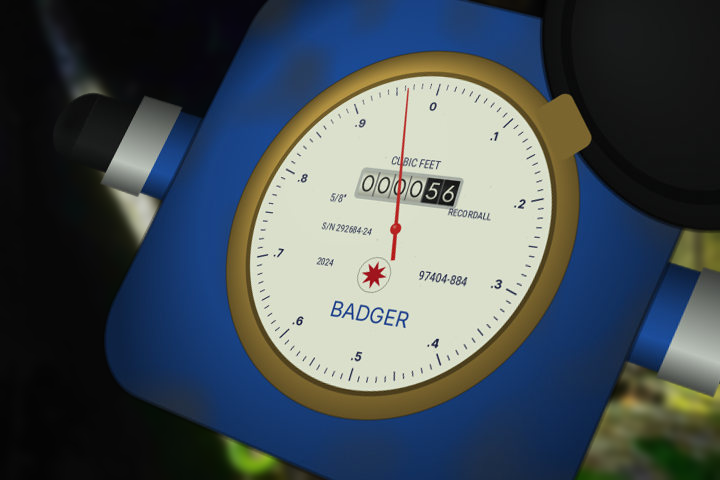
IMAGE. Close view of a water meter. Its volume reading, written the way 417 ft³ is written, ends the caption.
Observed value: 55.96 ft³
